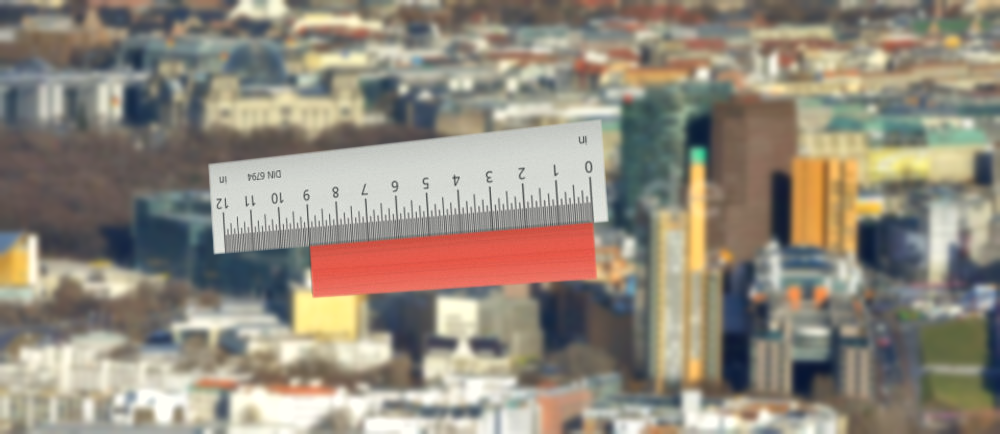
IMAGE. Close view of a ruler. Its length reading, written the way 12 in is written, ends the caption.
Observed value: 9 in
